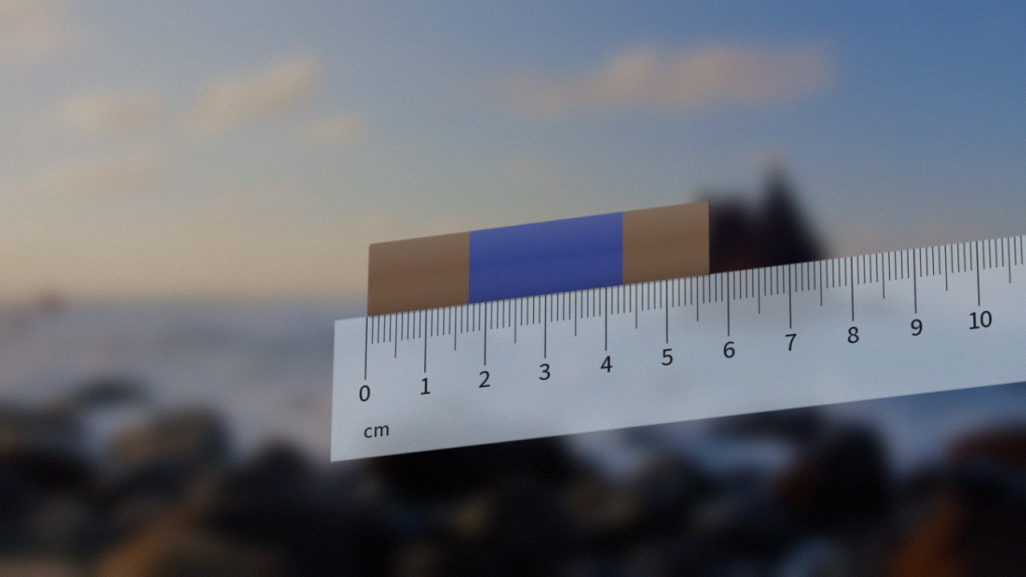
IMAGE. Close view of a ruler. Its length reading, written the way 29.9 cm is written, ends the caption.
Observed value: 5.7 cm
